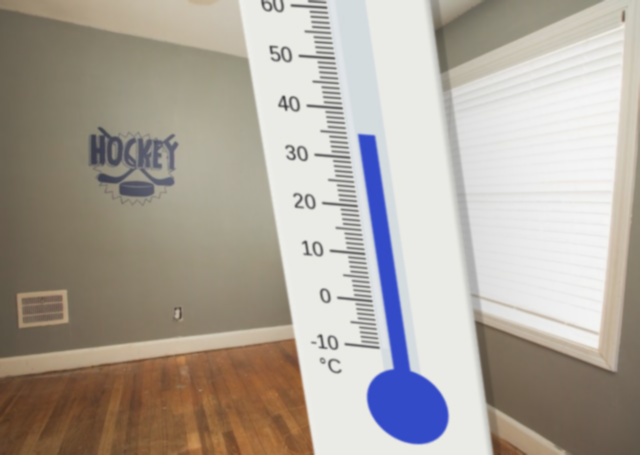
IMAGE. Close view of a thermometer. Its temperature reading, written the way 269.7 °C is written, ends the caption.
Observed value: 35 °C
